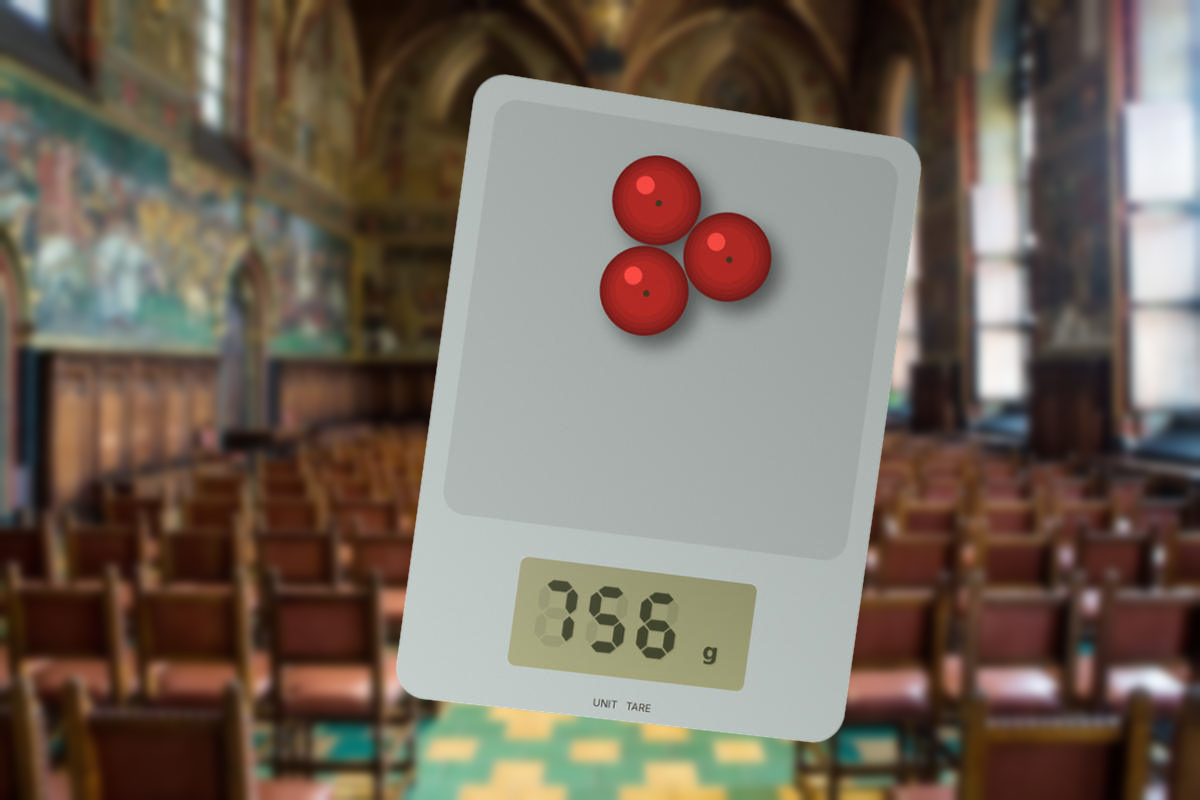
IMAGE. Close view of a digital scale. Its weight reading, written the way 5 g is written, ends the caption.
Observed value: 756 g
